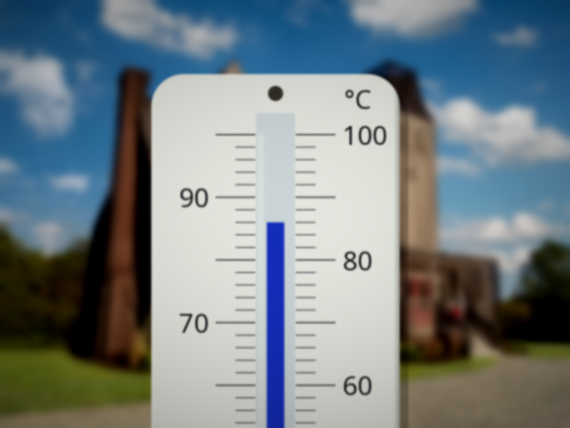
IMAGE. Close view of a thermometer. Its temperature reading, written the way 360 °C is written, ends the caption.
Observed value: 86 °C
